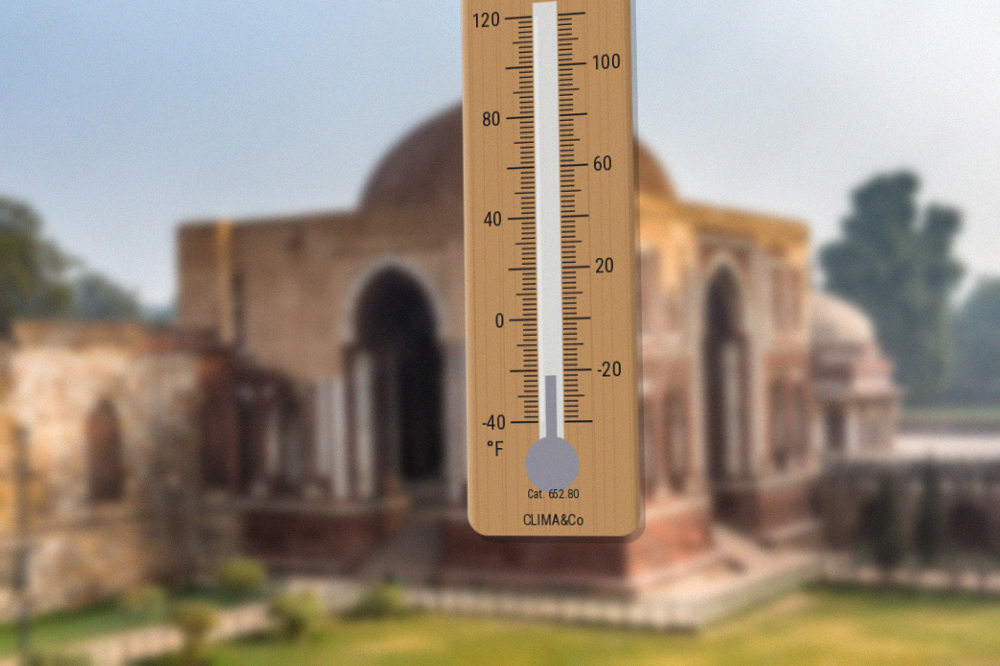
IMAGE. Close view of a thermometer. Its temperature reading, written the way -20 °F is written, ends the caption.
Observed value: -22 °F
